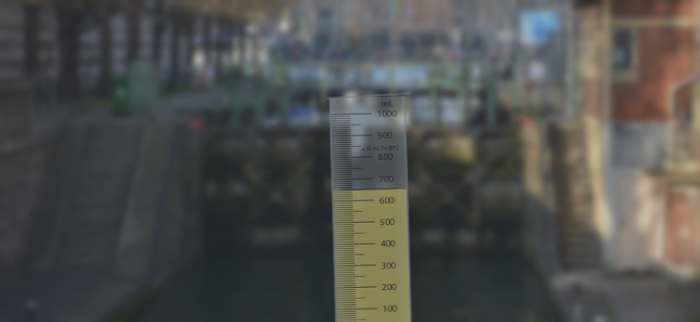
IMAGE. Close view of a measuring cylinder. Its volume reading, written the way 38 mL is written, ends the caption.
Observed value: 650 mL
